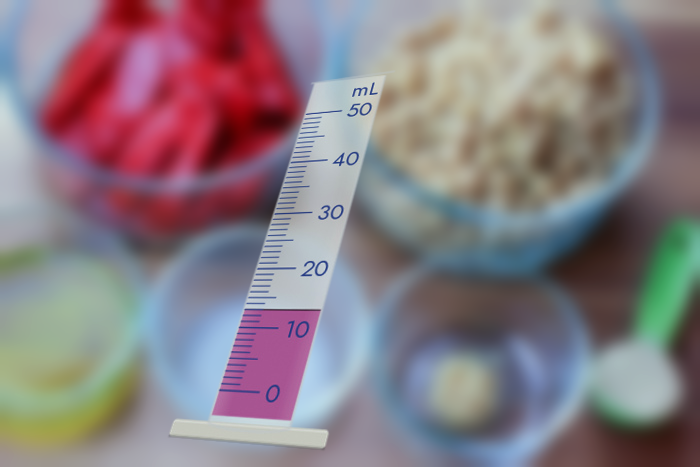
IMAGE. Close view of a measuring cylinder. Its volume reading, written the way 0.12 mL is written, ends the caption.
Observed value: 13 mL
